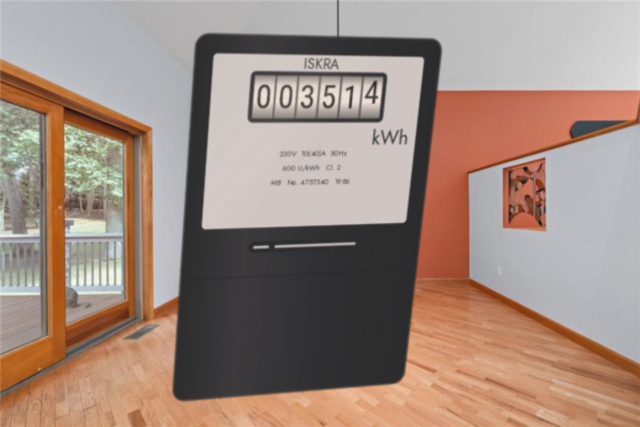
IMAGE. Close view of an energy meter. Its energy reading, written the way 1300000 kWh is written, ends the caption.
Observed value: 3514 kWh
